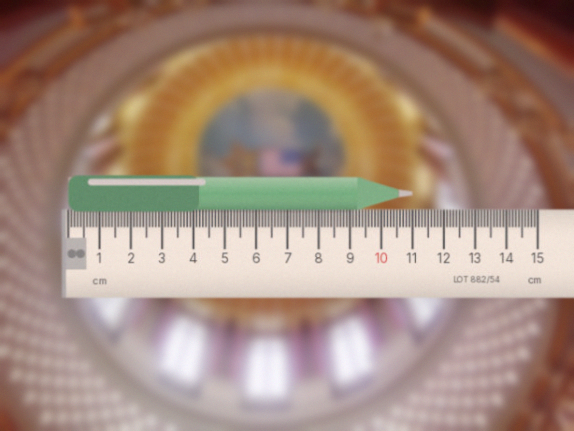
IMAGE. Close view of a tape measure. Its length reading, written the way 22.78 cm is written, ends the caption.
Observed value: 11 cm
